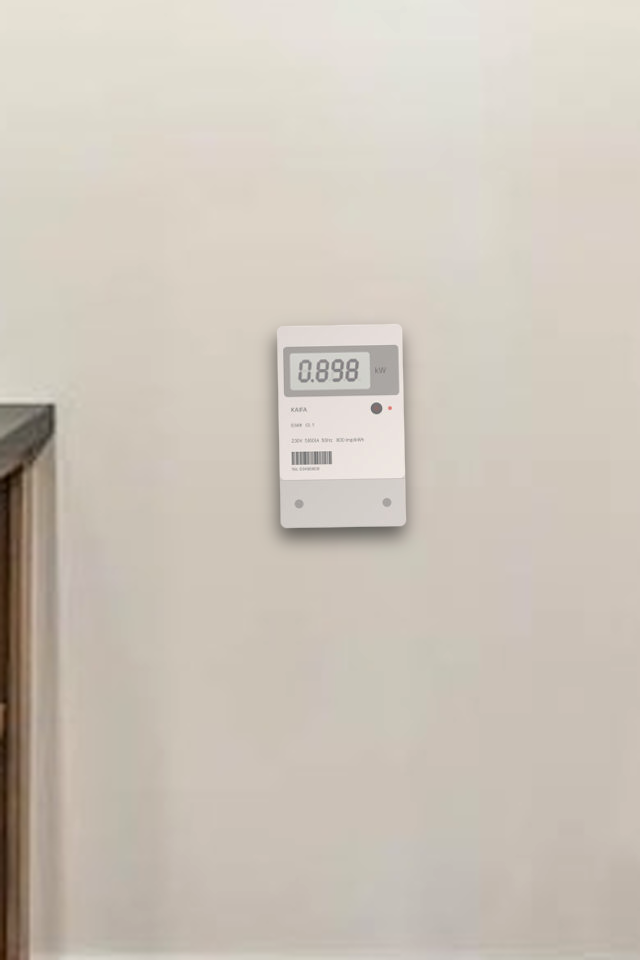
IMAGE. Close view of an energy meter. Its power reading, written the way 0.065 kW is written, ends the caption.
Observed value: 0.898 kW
